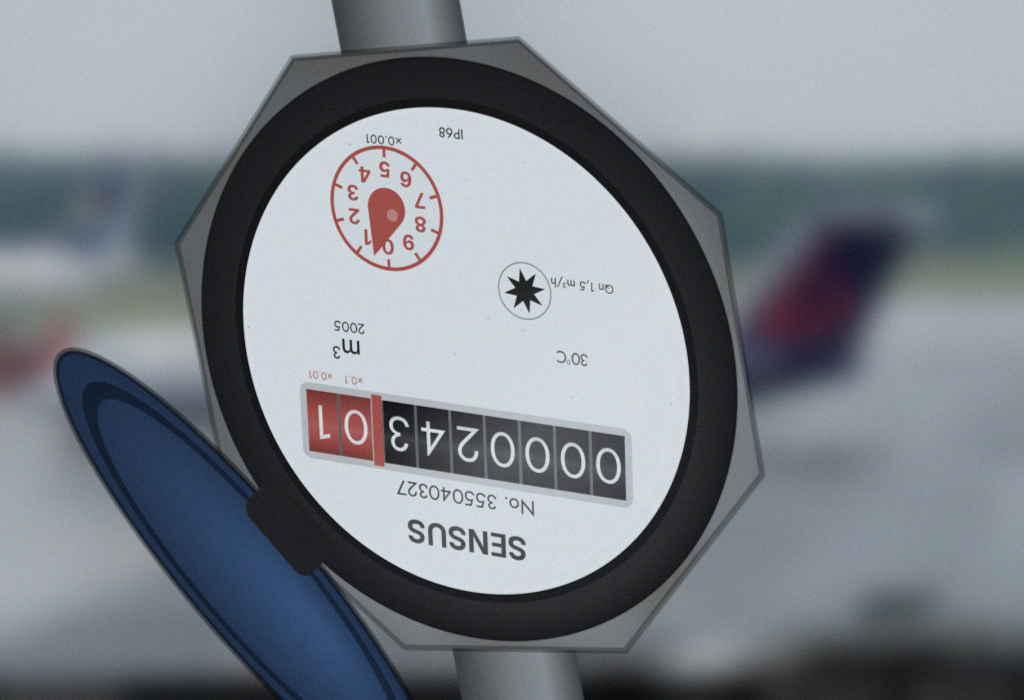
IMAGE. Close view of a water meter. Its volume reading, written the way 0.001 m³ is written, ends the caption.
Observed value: 243.010 m³
